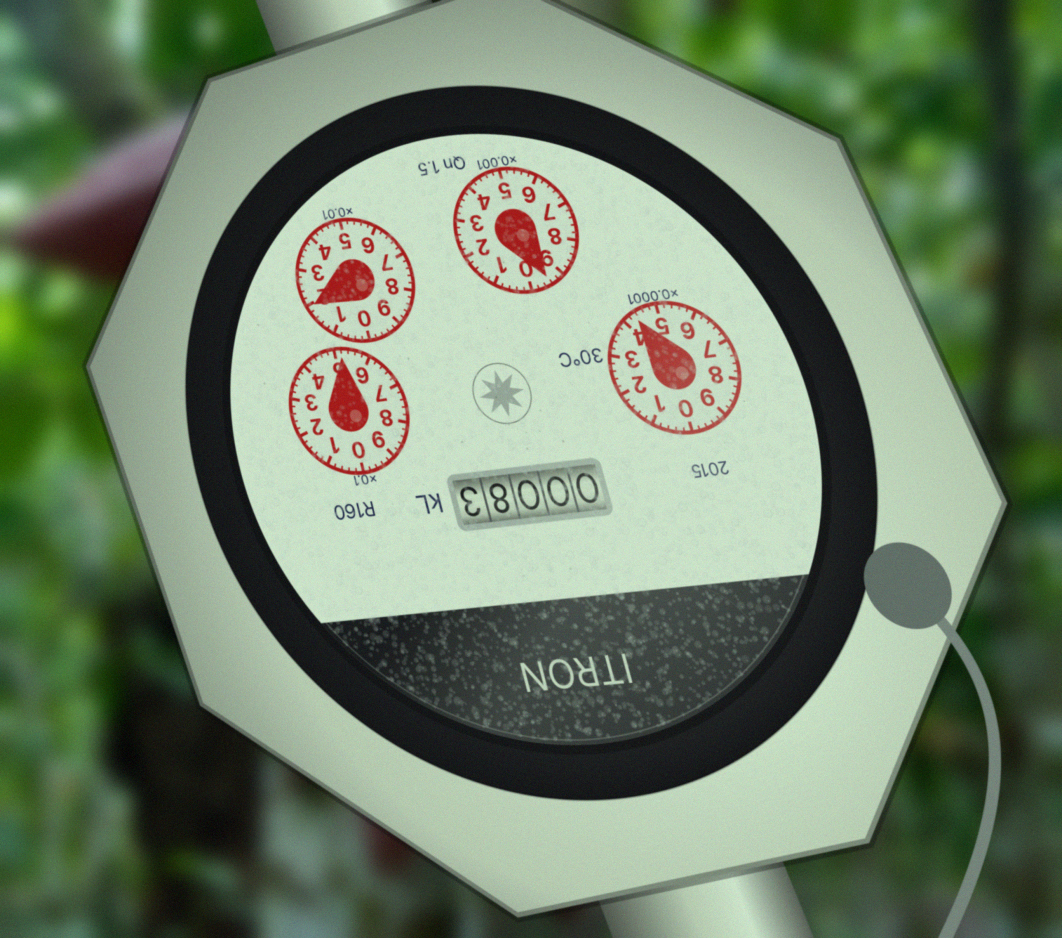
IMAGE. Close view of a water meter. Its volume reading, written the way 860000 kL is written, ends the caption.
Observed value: 83.5194 kL
